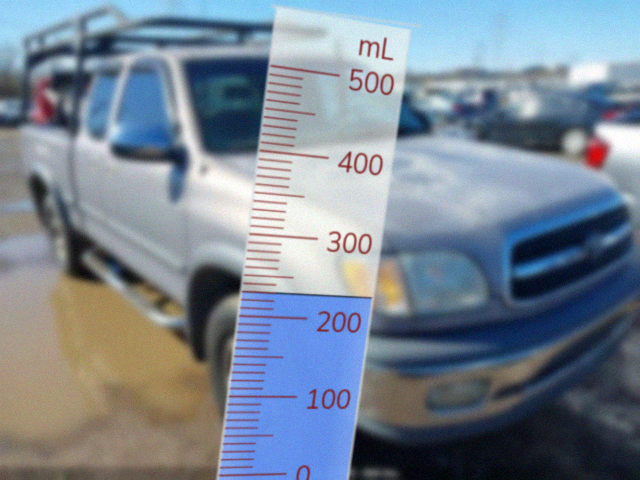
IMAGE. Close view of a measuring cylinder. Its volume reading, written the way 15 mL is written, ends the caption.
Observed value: 230 mL
